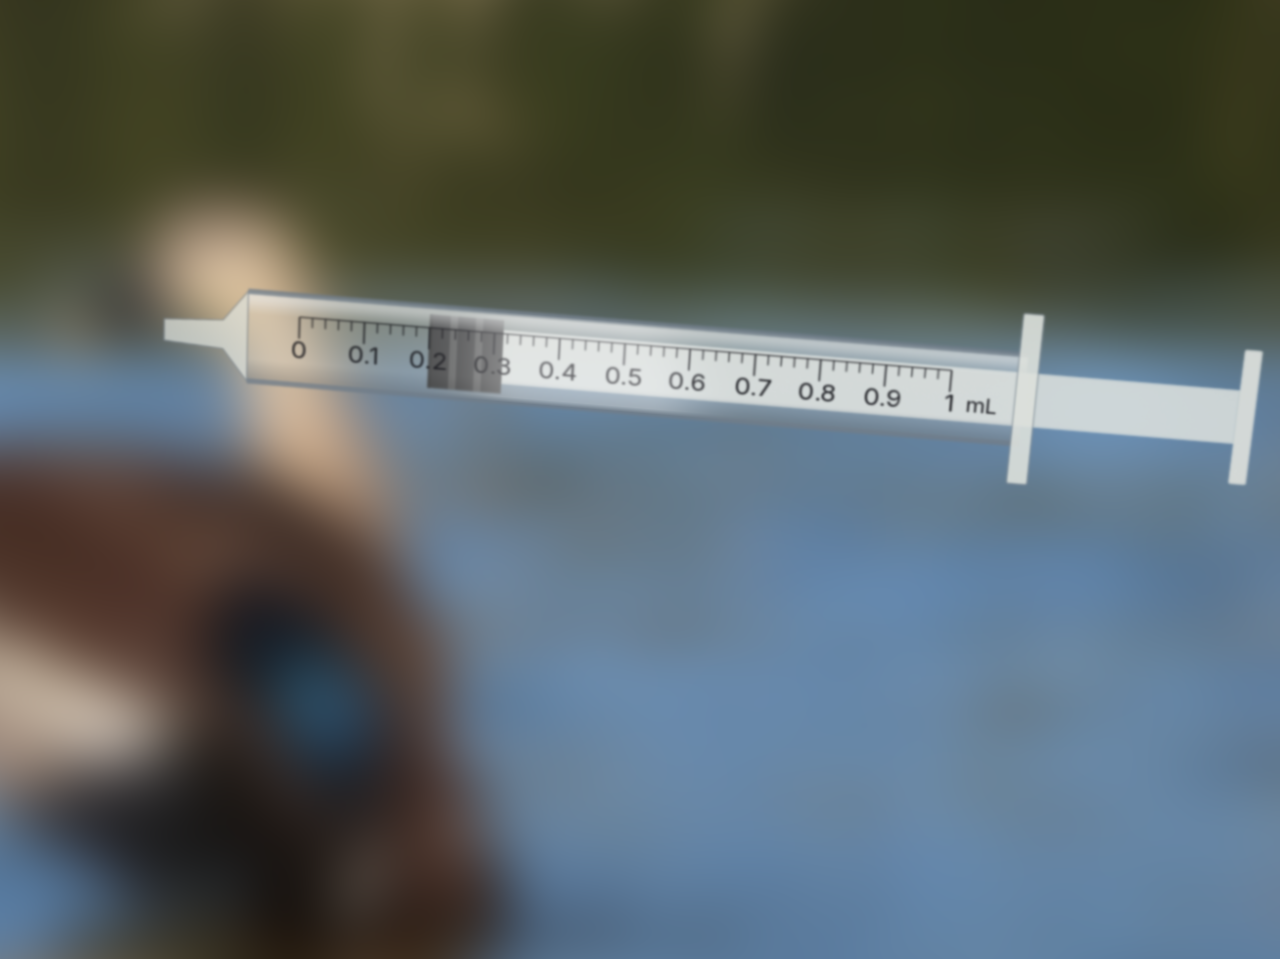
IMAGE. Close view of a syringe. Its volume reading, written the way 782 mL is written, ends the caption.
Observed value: 0.2 mL
